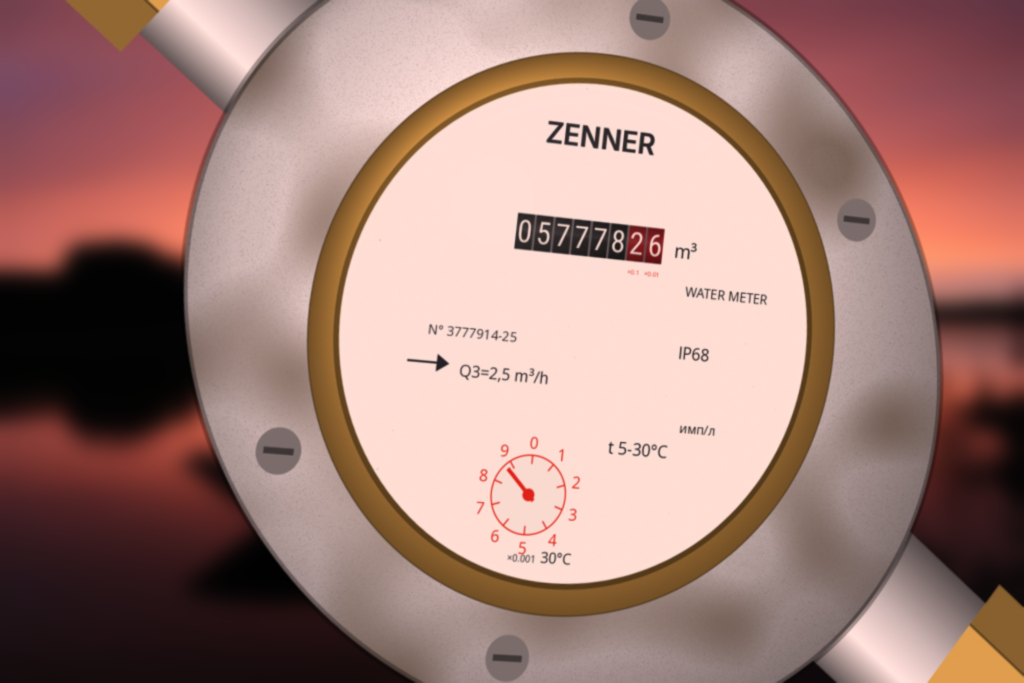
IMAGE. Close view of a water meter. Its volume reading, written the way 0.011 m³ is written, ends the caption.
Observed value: 57778.268 m³
